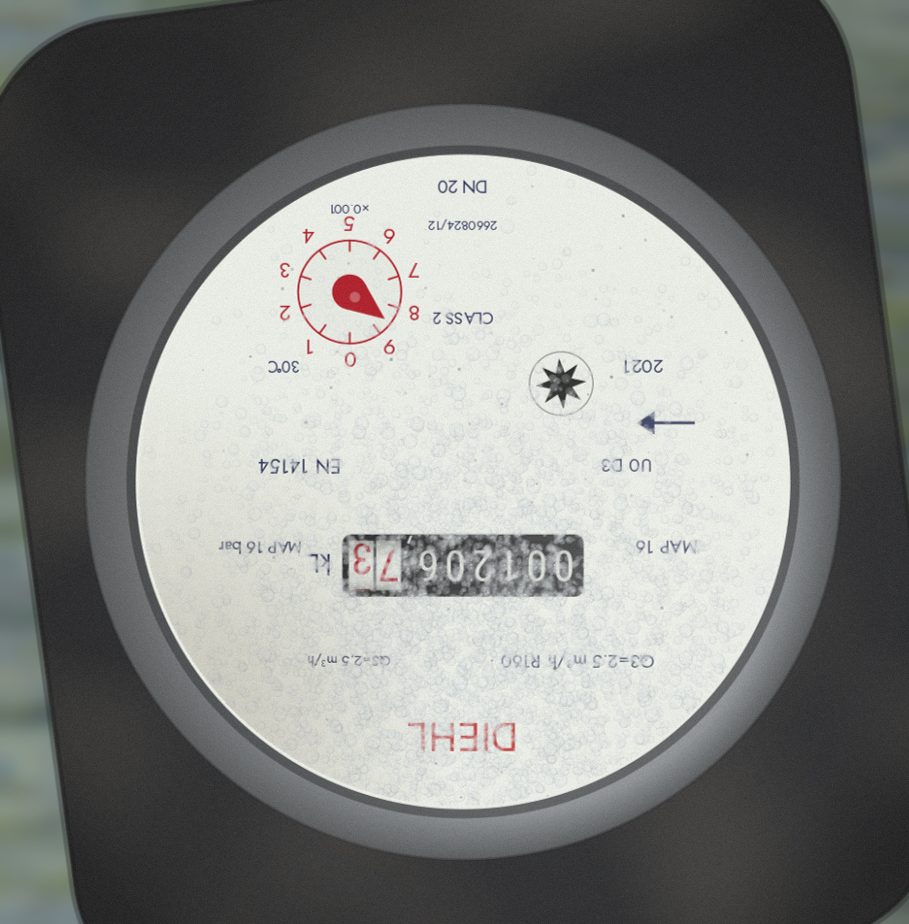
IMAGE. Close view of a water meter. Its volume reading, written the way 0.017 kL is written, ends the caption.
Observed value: 1206.728 kL
